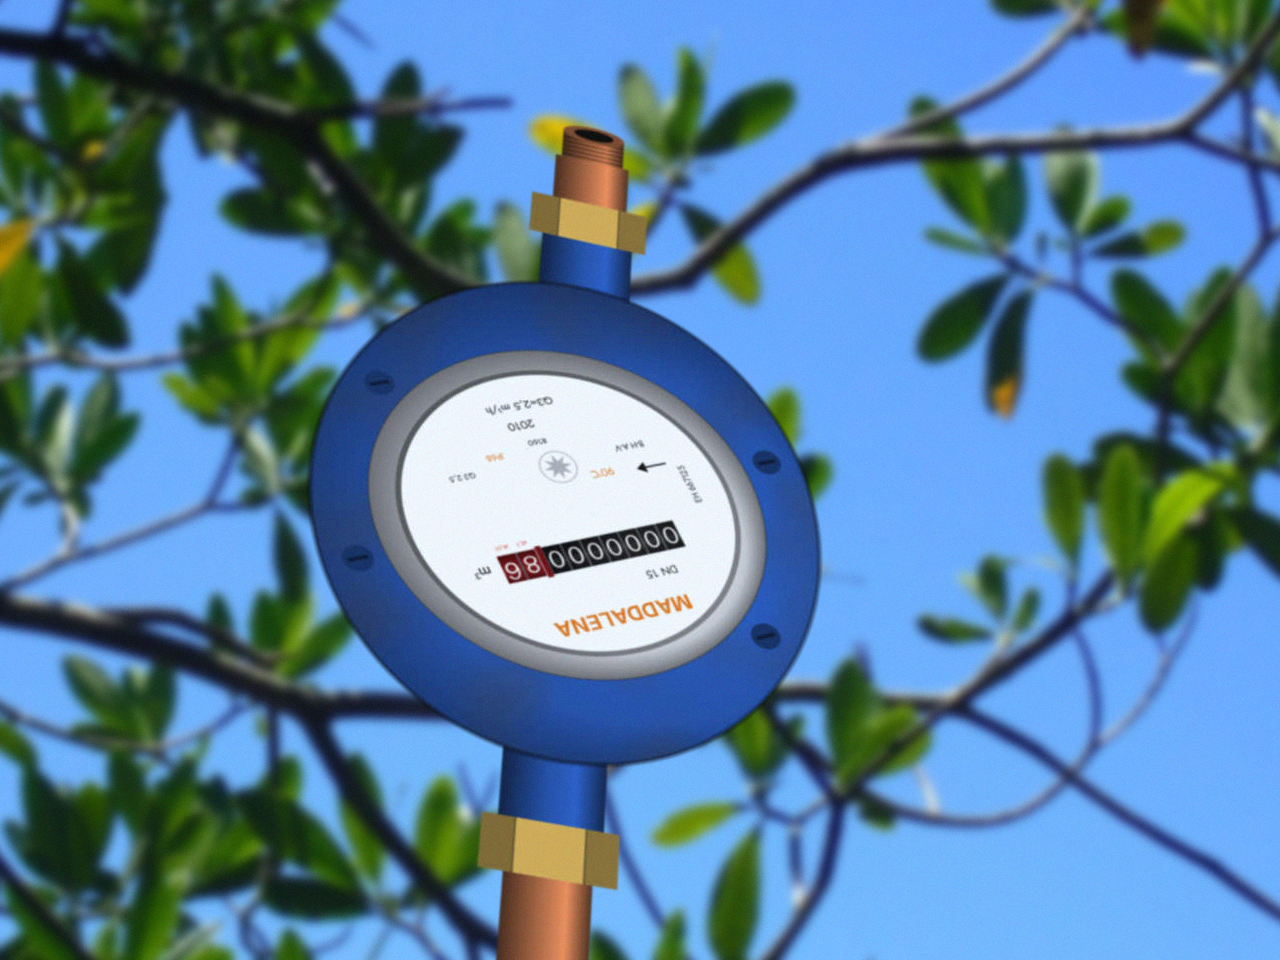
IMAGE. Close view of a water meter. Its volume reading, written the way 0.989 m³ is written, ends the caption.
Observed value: 0.86 m³
